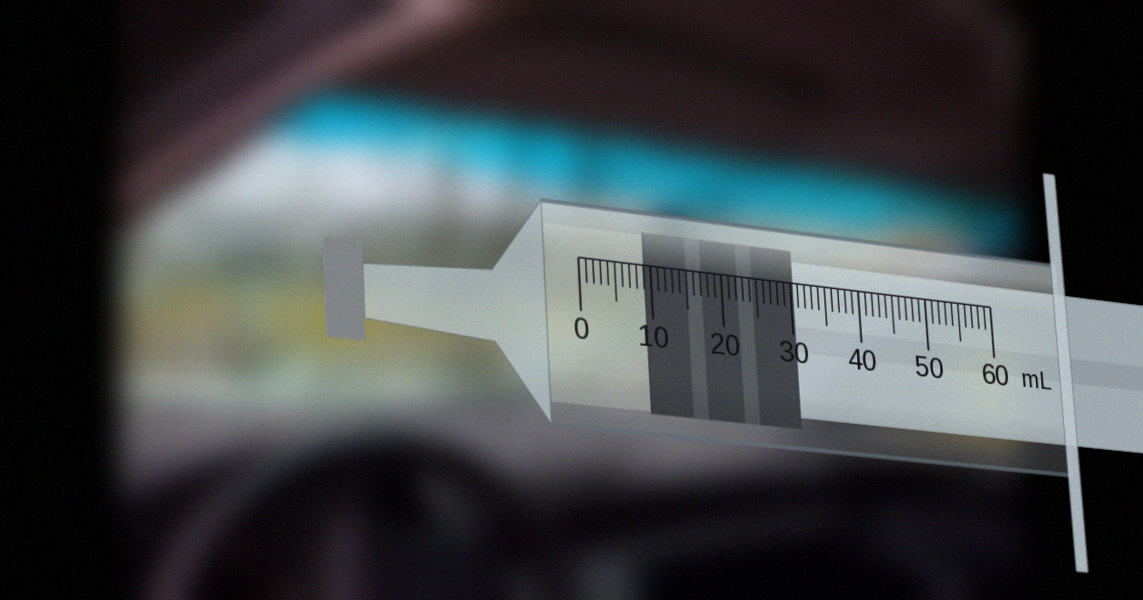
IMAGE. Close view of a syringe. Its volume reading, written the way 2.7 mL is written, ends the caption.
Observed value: 9 mL
